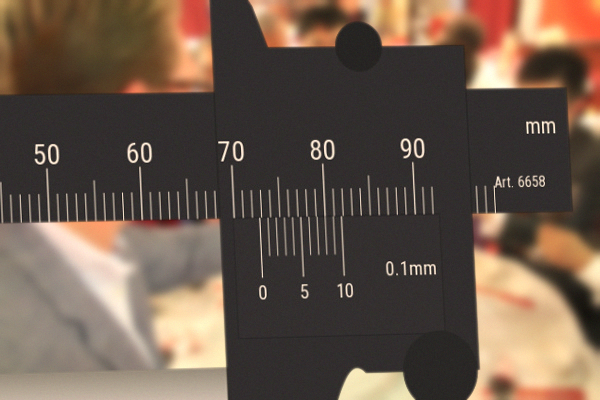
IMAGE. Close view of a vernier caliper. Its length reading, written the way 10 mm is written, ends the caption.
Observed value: 72.8 mm
